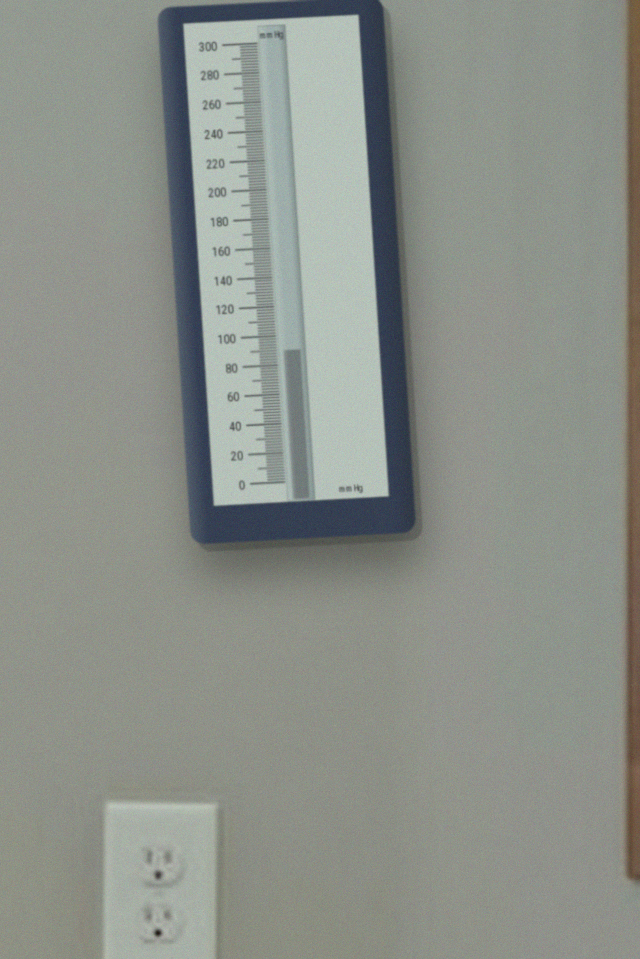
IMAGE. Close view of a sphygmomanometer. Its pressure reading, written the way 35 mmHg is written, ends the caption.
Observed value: 90 mmHg
